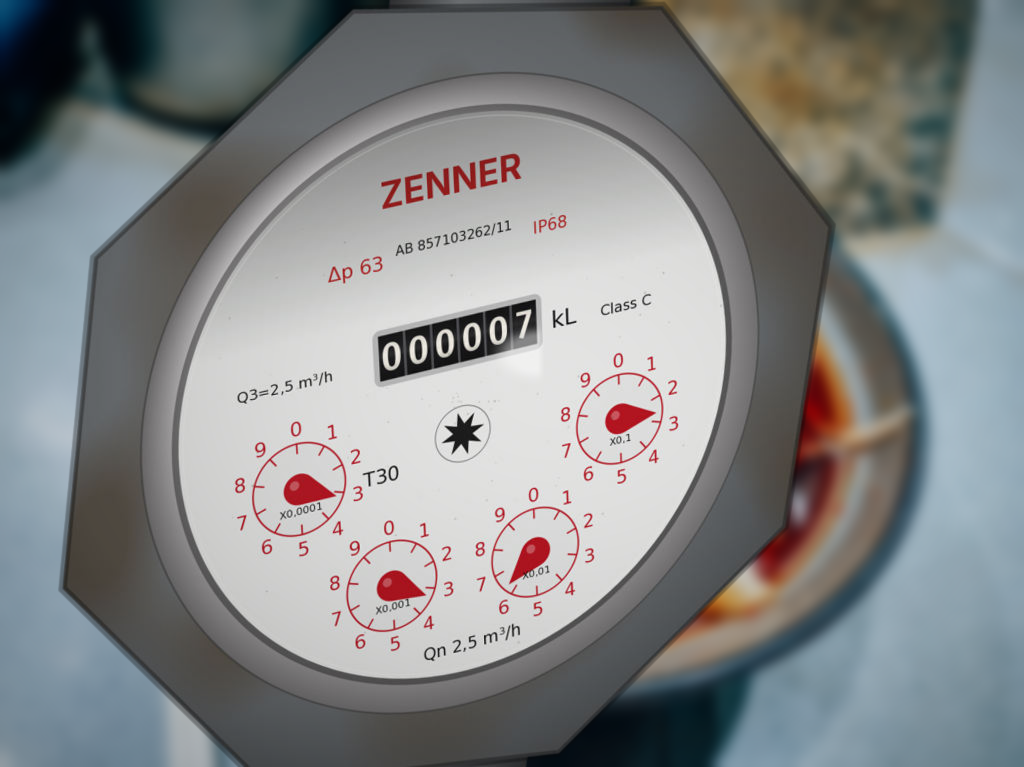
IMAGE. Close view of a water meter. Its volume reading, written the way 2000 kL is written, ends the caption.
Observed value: 7.2633 kL
